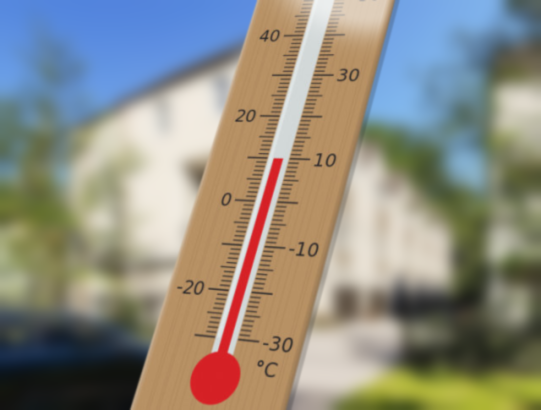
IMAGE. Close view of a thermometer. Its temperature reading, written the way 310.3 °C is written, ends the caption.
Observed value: 10 °C
